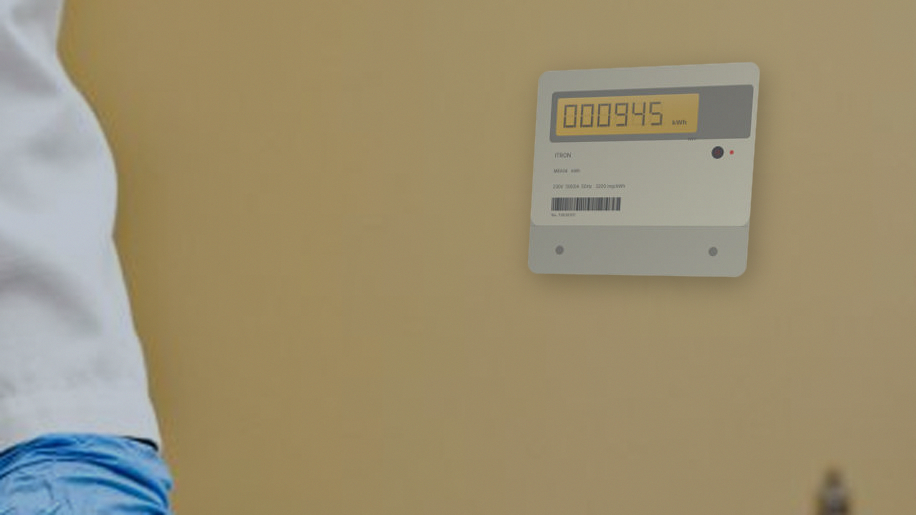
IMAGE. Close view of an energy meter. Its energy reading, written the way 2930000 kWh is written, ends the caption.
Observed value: 945 kWh
